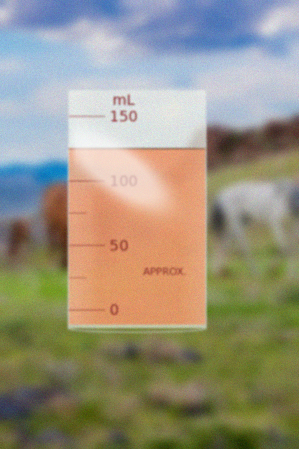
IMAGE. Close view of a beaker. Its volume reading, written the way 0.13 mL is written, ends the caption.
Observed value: 125 mL
